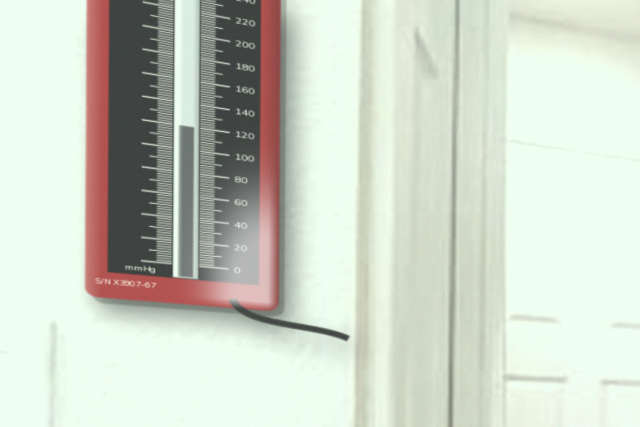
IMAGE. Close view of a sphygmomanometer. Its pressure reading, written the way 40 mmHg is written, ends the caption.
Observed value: 120 mmHg
